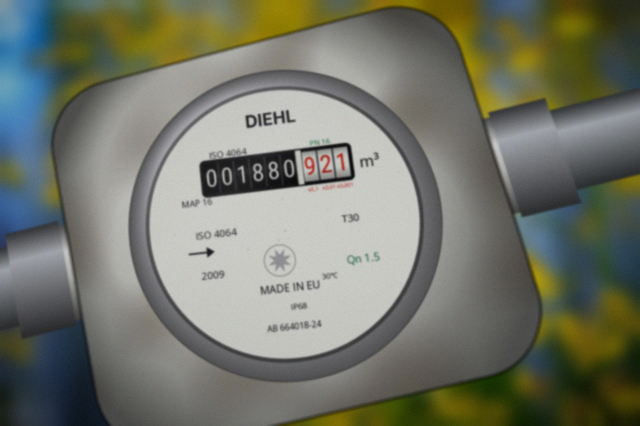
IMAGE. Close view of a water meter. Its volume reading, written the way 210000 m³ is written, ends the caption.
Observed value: 1880.921 m³
